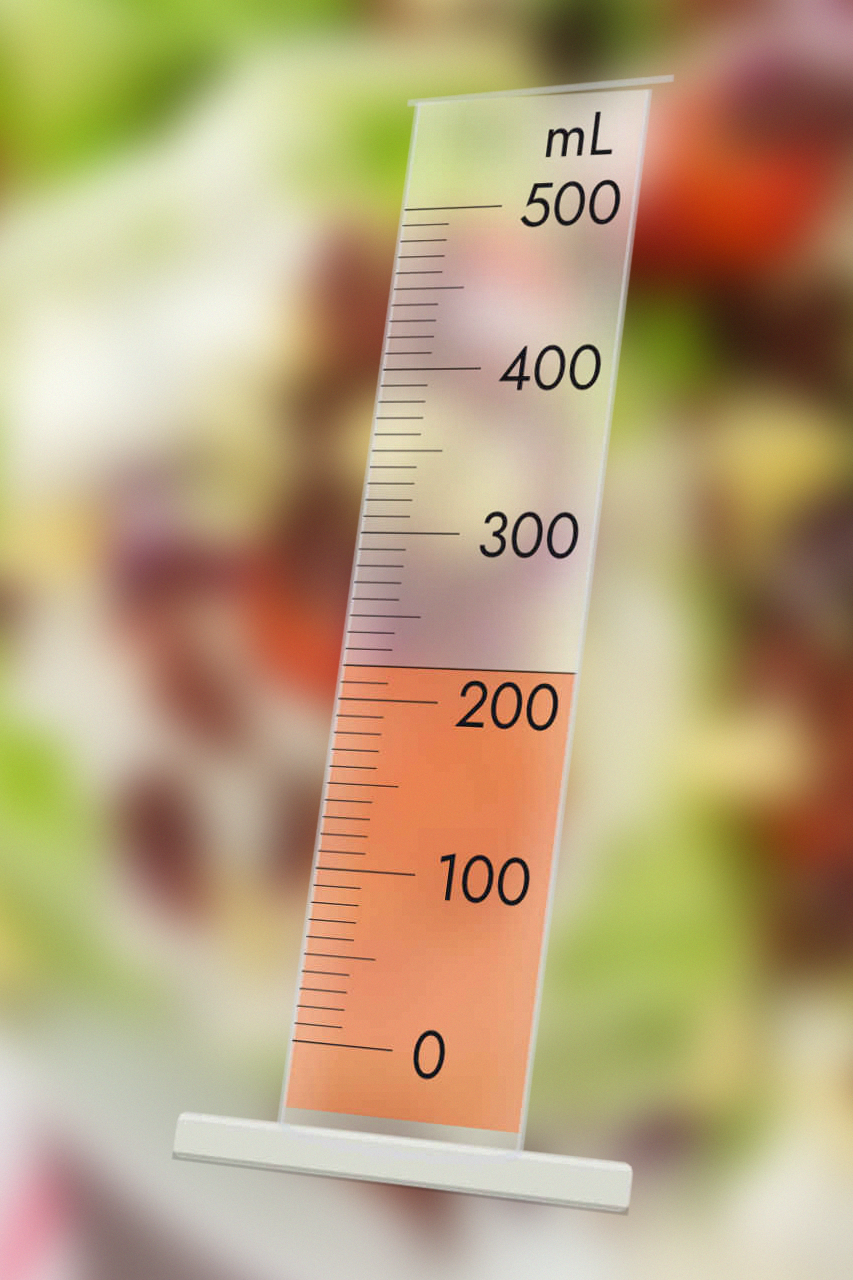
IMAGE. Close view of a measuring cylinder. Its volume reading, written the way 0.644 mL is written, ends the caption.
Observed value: 220 mL
